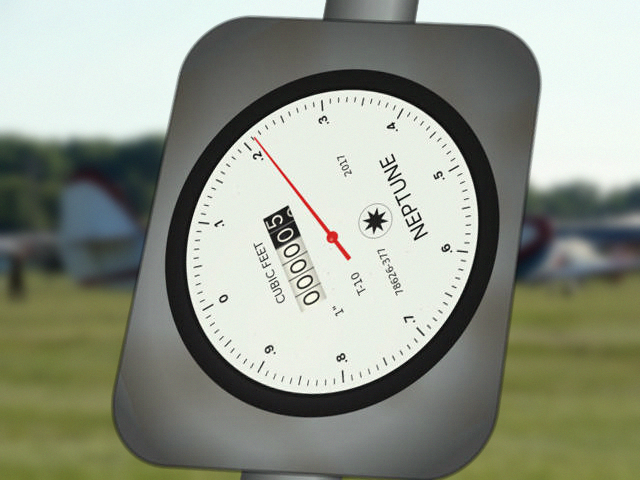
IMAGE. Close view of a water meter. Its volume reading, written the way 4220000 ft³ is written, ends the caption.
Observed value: 5.21 ft³
